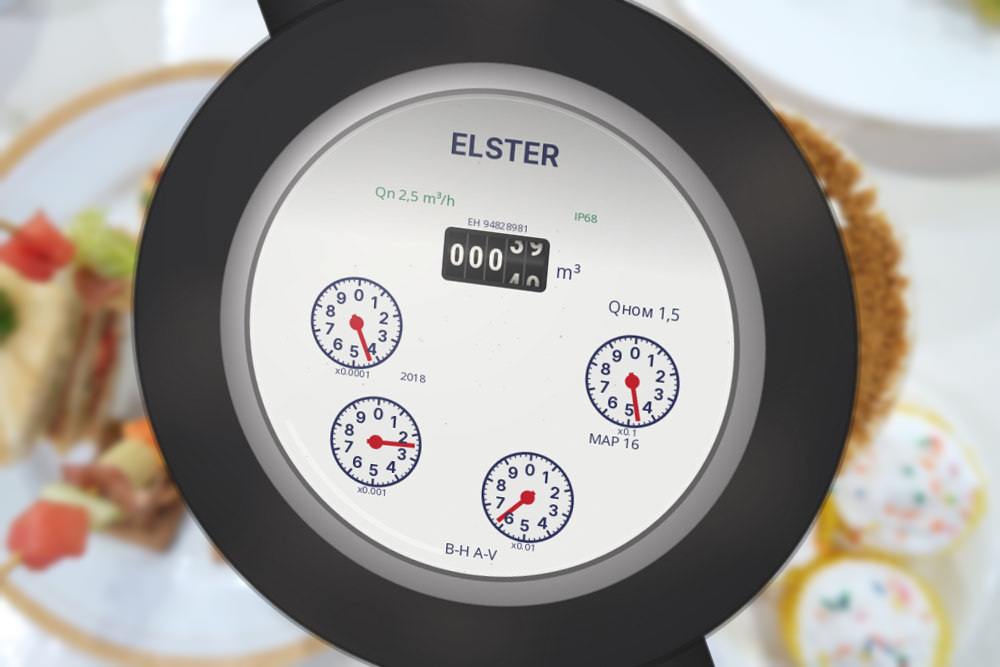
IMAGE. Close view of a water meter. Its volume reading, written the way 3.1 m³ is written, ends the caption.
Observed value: 39.4624 m³
